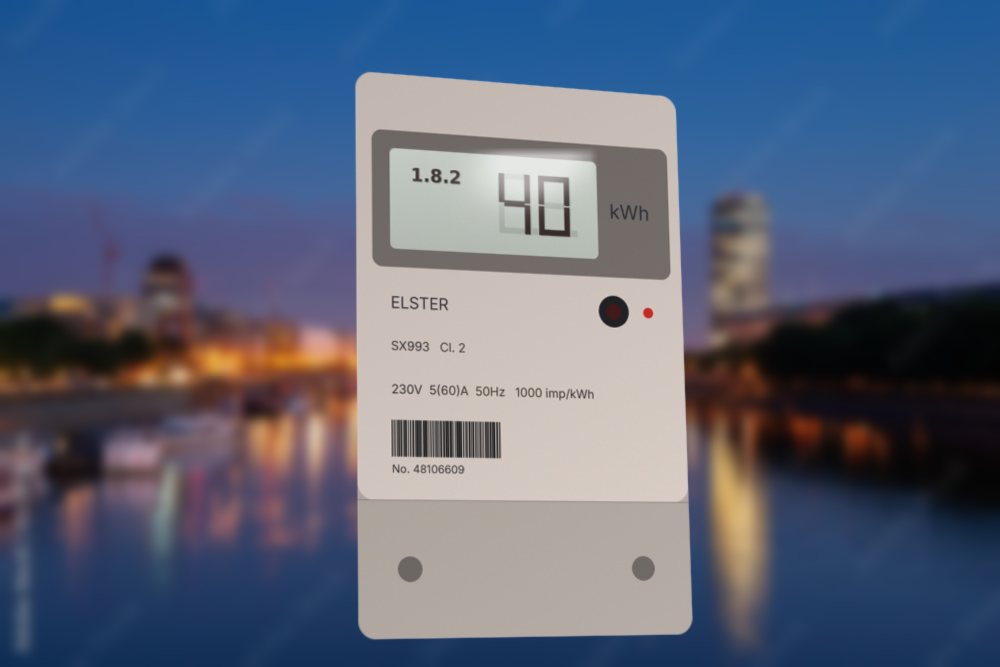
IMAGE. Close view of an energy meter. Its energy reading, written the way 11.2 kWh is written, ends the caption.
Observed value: 40 kWh
